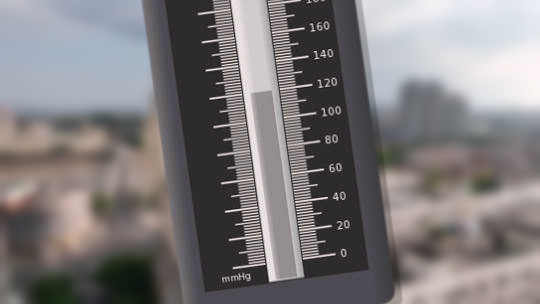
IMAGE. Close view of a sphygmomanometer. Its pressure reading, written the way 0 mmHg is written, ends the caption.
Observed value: 120 mmHg
